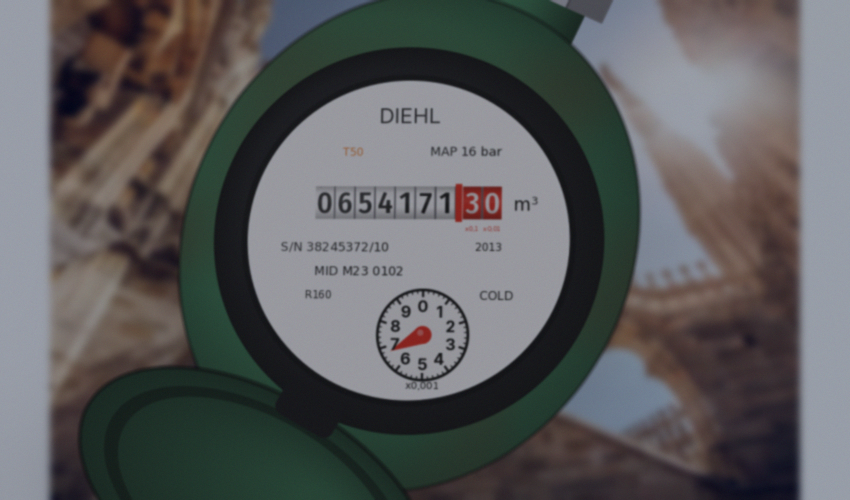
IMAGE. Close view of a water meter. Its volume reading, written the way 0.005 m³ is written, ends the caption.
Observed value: 654171.306 m³
